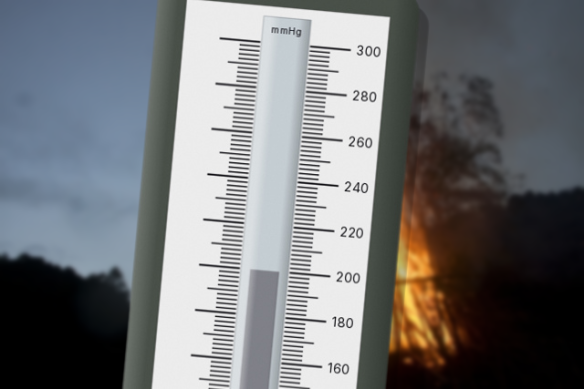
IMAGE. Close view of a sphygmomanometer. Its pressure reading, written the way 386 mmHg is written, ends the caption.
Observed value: 200 mmHg
